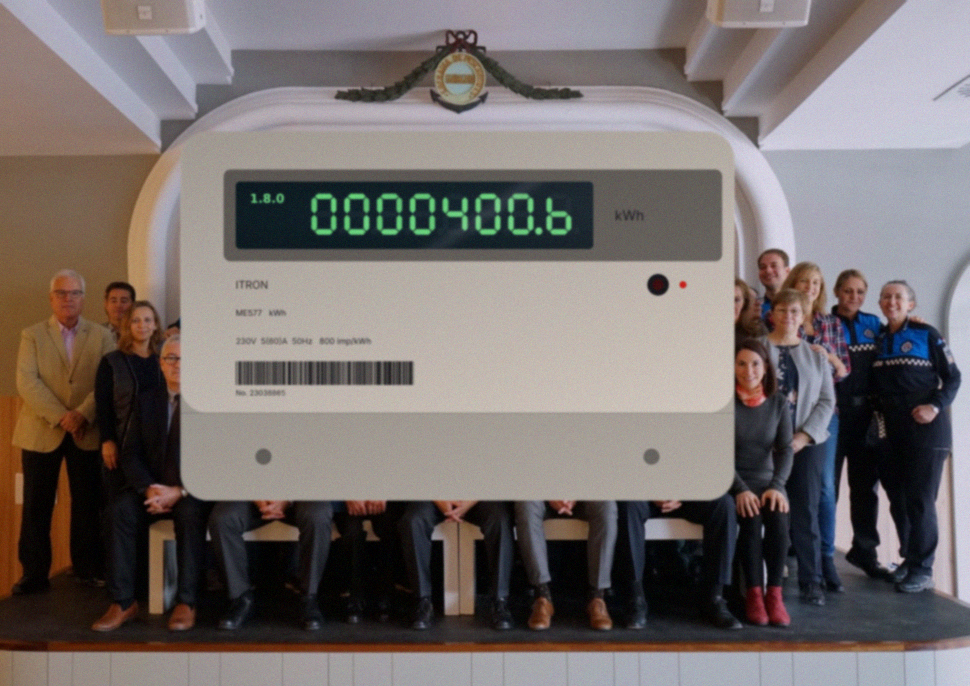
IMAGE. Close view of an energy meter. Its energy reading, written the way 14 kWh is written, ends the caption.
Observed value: 400.6 kWh
